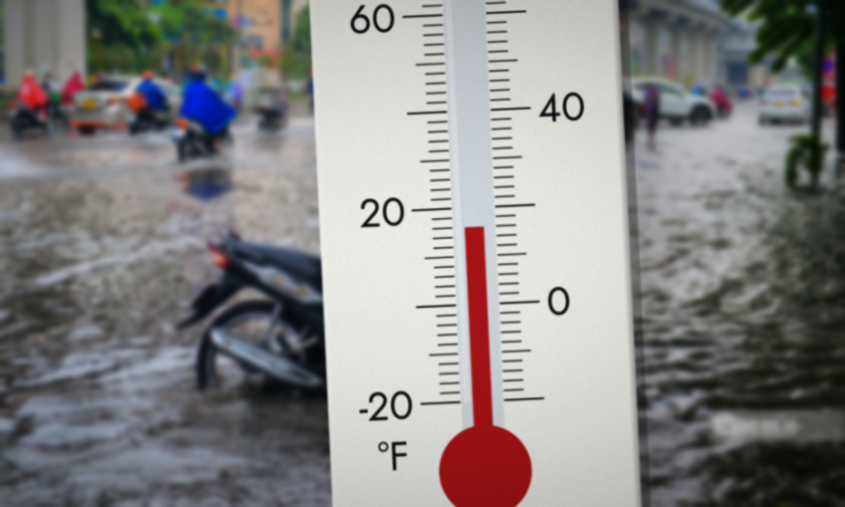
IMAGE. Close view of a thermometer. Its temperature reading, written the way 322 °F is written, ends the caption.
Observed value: 16 °F
